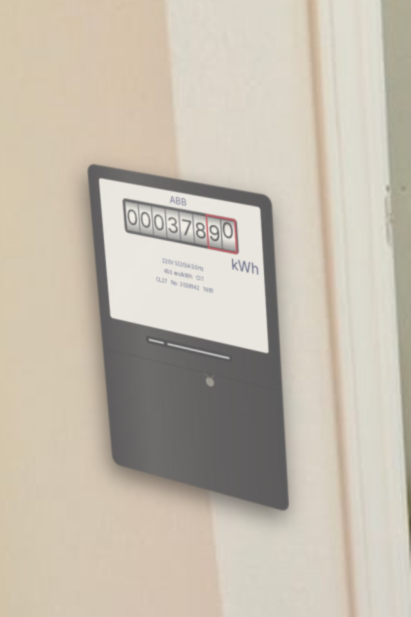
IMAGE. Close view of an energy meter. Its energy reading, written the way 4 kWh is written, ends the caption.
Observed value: 378.90 kWh
